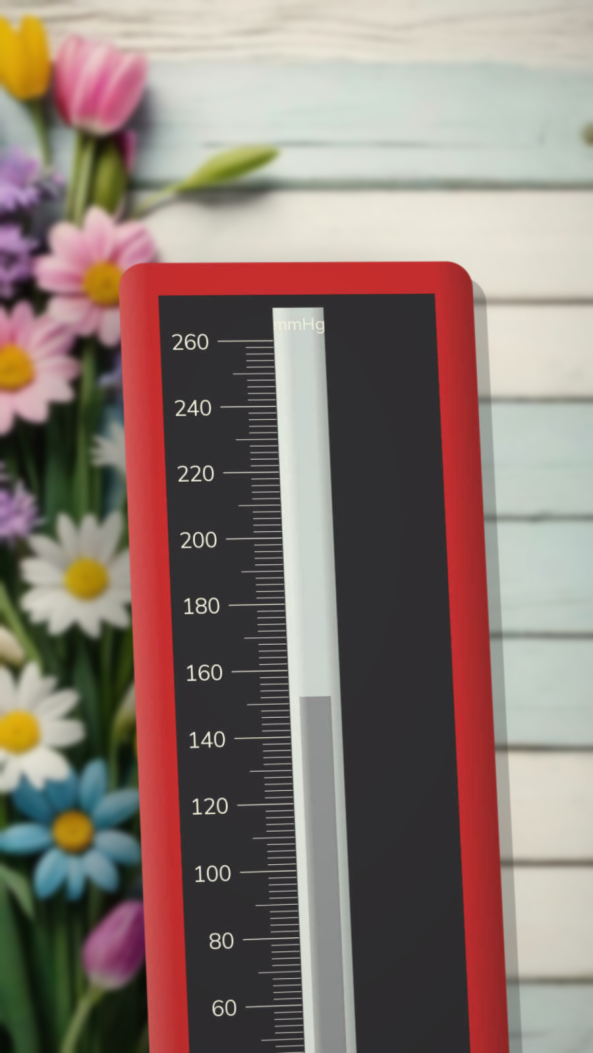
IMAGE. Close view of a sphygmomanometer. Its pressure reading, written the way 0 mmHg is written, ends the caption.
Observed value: 152 mmHg
